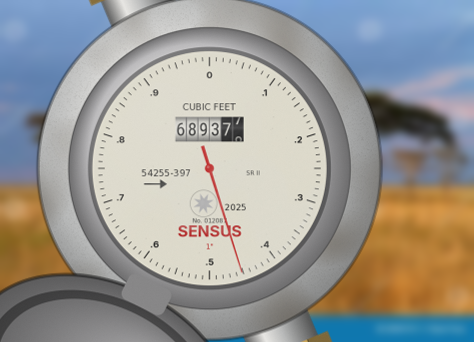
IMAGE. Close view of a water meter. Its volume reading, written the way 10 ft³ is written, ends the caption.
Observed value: 689377.45 ft³
